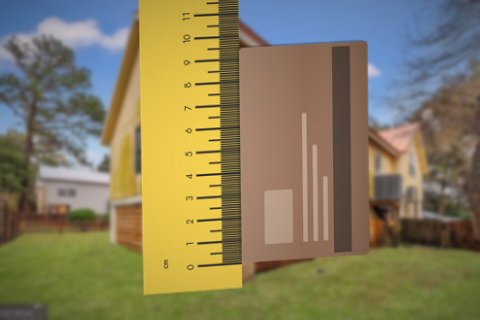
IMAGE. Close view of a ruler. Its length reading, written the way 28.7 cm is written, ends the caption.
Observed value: 9.5 cm
